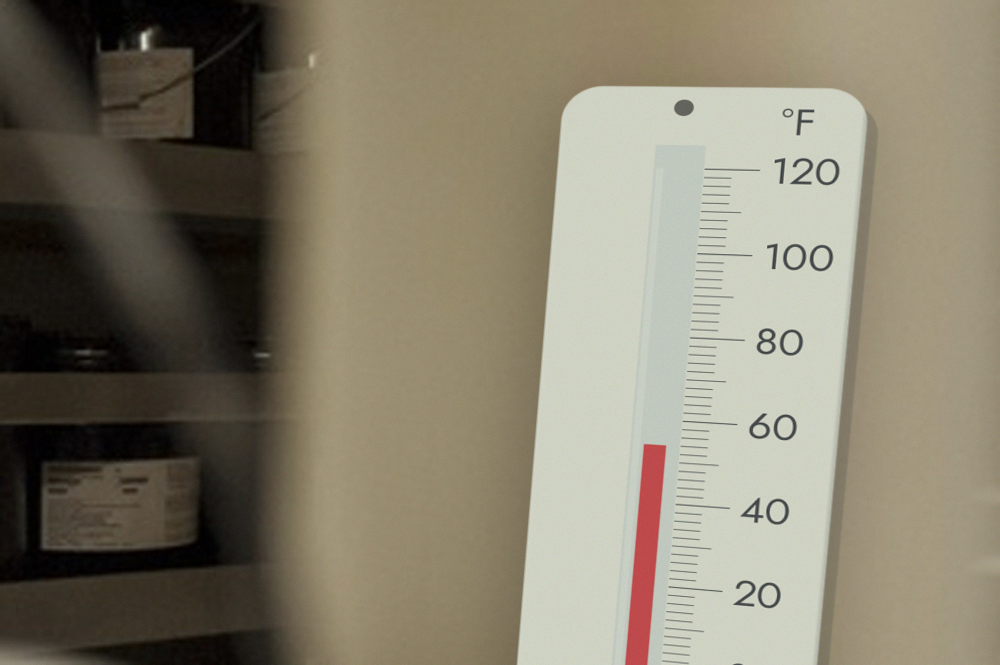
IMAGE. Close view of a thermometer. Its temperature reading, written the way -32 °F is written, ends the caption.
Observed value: 54 °F
